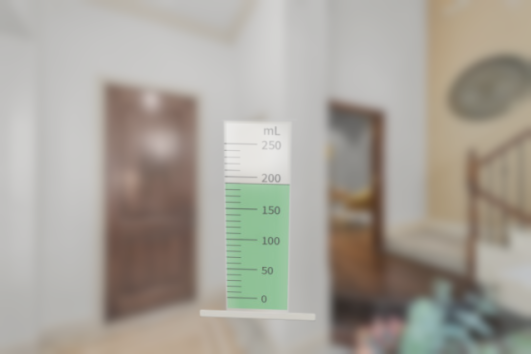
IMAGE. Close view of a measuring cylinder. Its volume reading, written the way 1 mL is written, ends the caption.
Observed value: 190 mL
